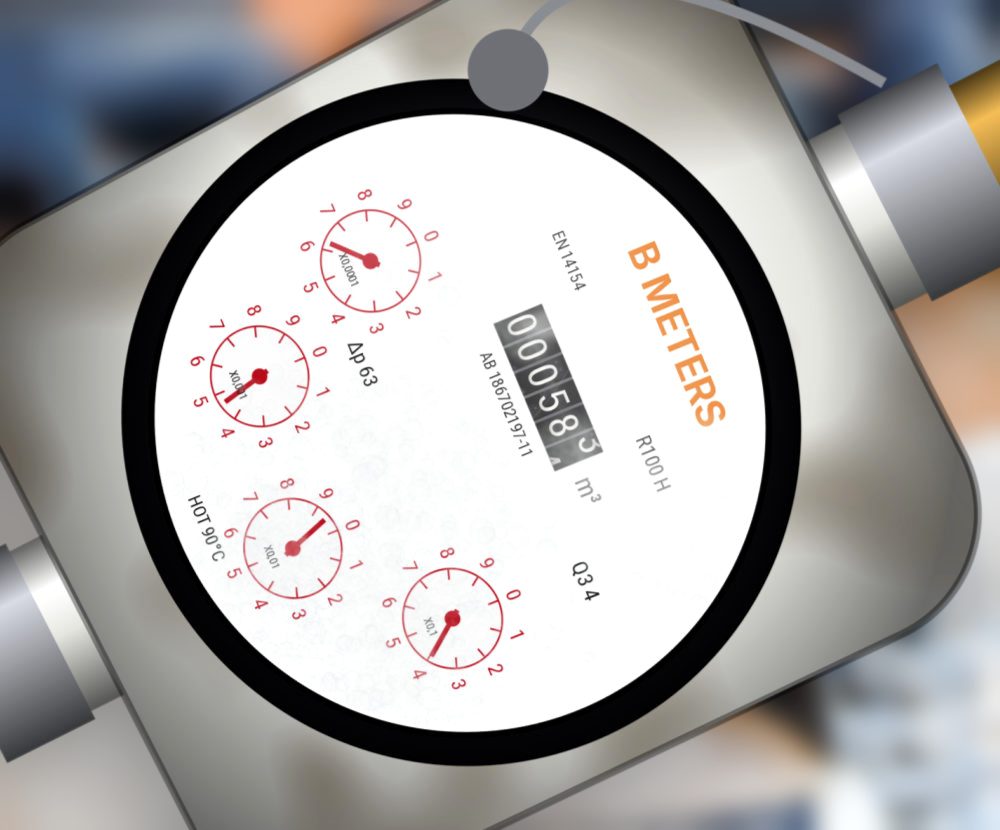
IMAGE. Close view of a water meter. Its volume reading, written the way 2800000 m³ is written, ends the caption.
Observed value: 583.3946 m³
